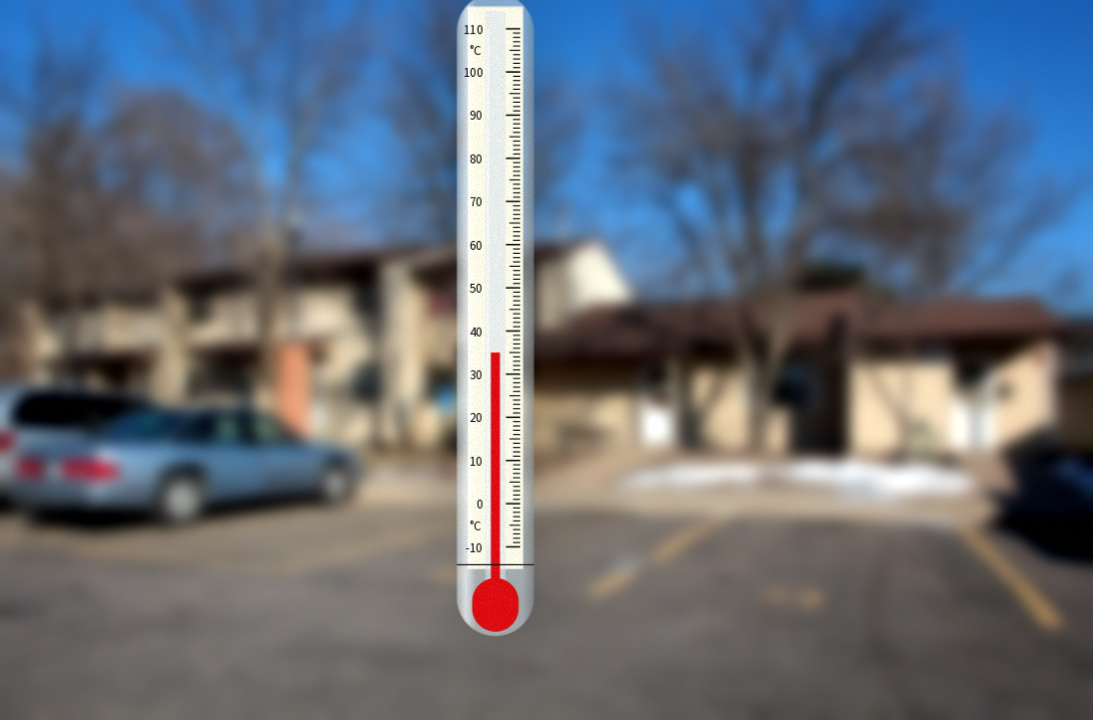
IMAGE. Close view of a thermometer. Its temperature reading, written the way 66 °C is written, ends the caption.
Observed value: 35 °C
